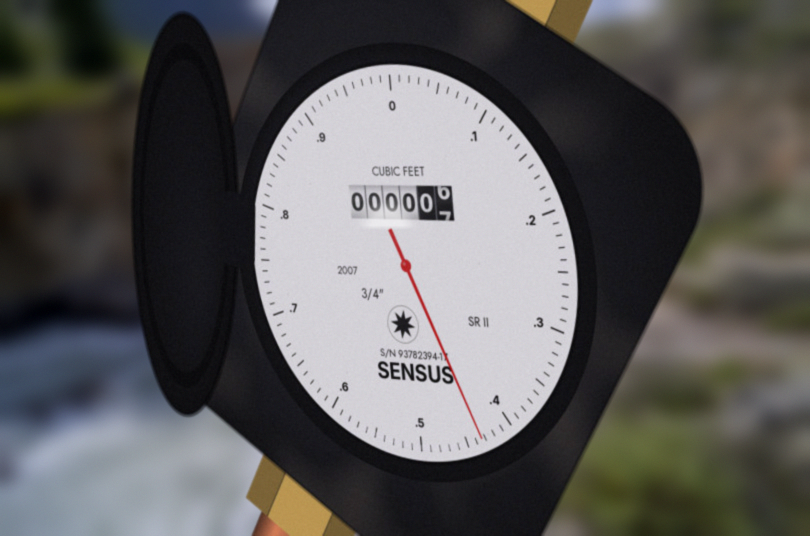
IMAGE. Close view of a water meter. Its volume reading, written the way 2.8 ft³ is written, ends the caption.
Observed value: 6.43 ft³
